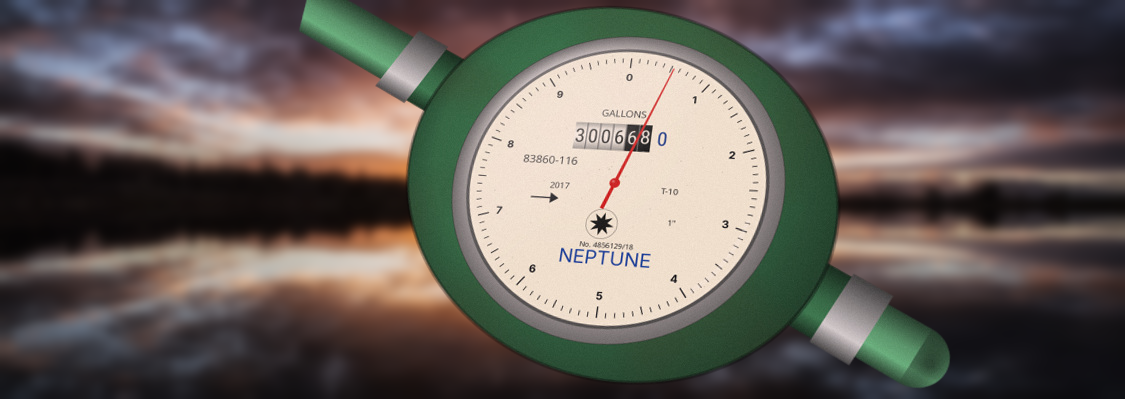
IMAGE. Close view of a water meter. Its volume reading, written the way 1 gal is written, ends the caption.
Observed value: 3006680.5 gal
